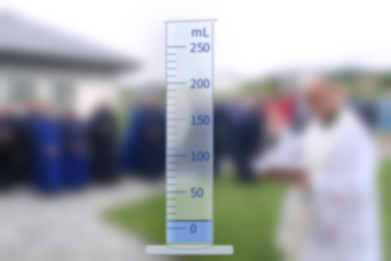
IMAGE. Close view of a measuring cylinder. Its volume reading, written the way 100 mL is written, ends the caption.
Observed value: 10 mL
